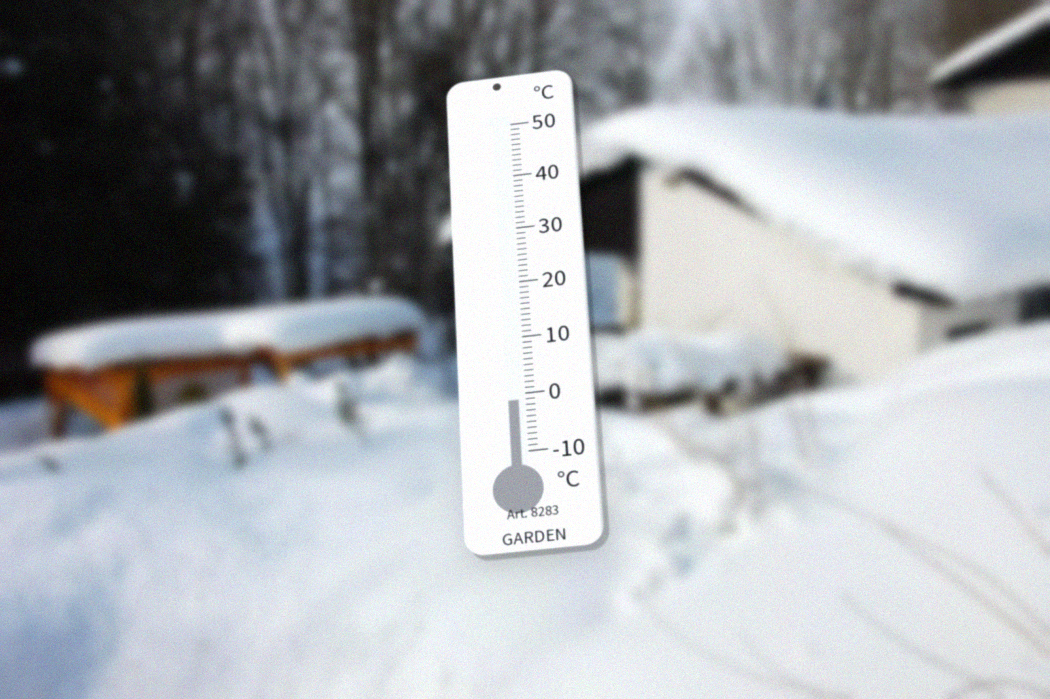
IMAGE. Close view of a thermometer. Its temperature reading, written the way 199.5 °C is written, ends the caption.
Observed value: -1 °C
